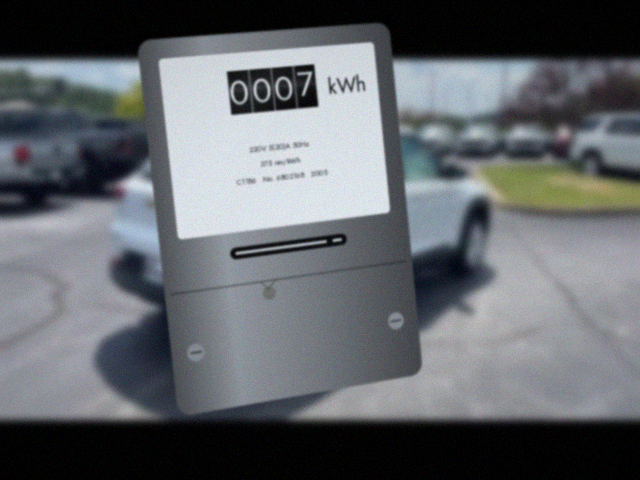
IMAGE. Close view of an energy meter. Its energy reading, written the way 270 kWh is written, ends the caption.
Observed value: 7 kWh
